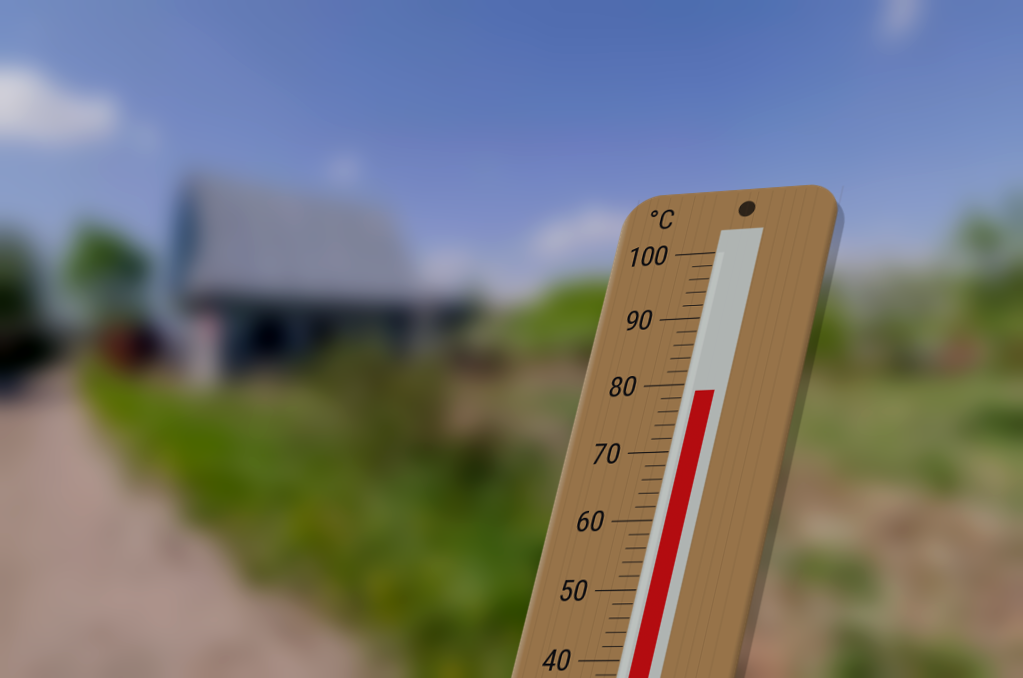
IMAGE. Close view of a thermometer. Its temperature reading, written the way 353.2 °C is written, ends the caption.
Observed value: 79 °C
